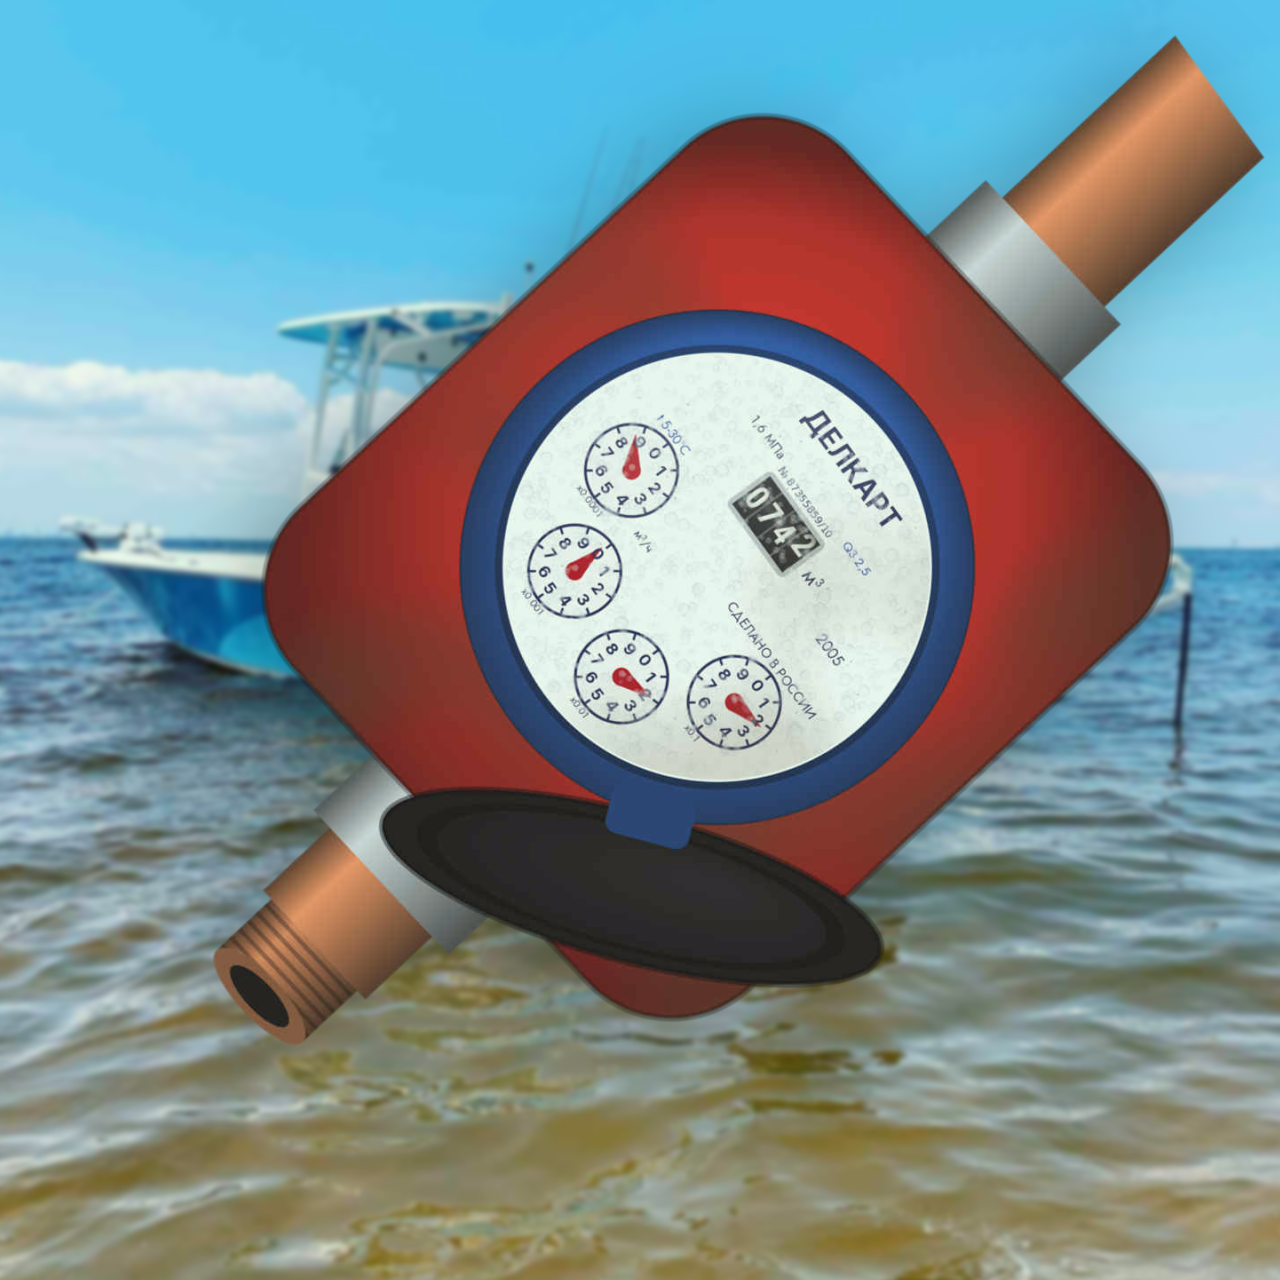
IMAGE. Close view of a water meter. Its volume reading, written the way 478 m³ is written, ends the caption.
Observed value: 742.2198 m³
